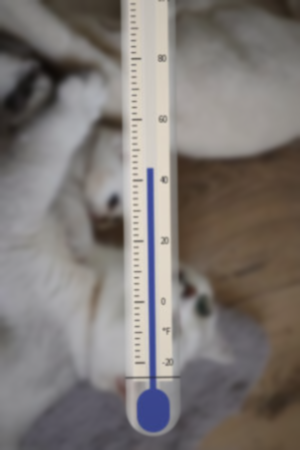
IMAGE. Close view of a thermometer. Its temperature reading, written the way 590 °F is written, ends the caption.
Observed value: 44 °F
